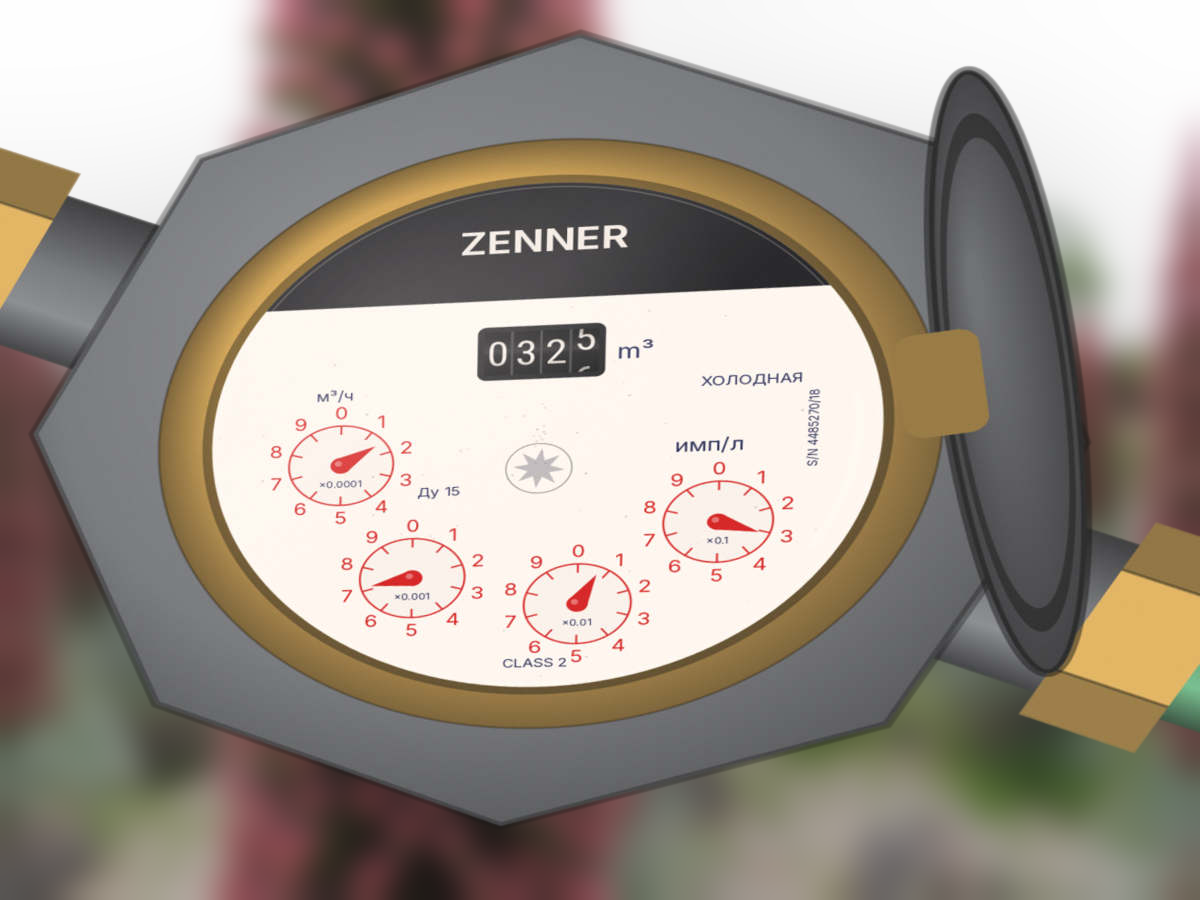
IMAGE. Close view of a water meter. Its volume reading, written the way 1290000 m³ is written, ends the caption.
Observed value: 325.3071 m³
